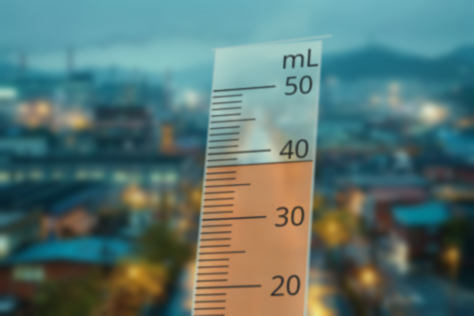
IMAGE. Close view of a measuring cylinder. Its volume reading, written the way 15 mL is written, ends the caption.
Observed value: 38 mL
